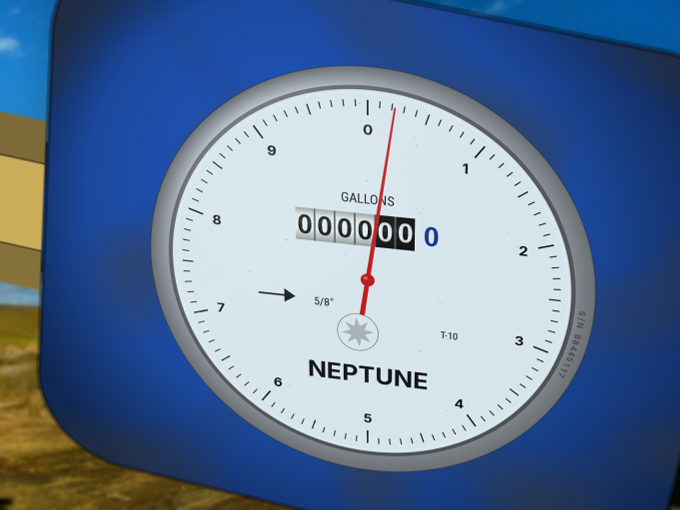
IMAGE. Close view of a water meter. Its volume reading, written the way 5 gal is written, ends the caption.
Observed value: 0.2 gal
